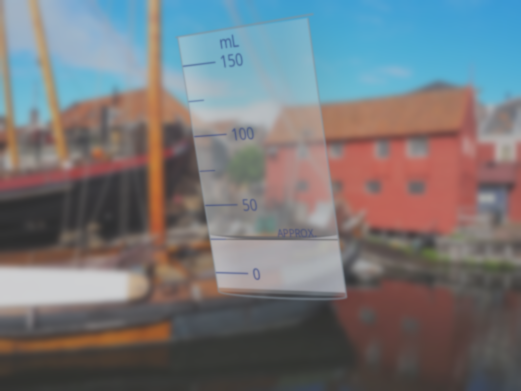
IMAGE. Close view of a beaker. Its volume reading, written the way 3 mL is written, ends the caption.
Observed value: 25 mL
